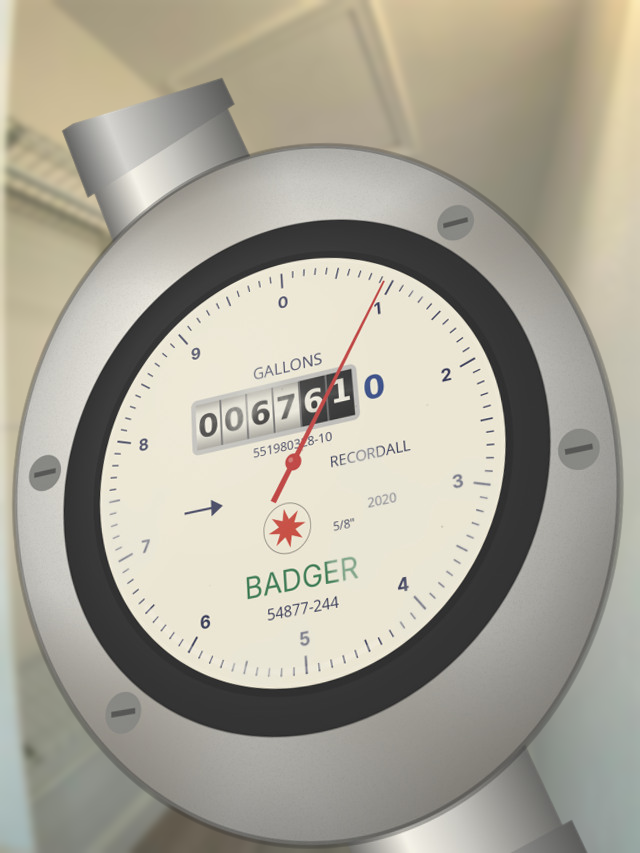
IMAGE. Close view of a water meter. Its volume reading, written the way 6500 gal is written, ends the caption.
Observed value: 67610.9 gal
